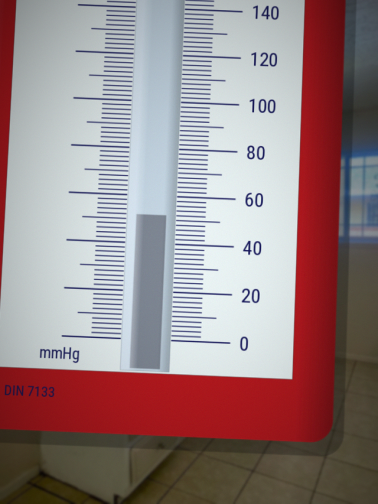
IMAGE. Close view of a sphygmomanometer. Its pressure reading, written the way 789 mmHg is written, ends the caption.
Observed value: 52 mmHg
